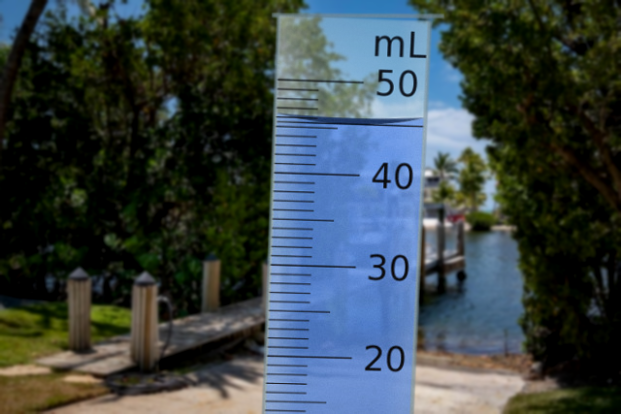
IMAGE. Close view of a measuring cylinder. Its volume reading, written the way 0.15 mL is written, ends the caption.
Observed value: 45.5 mL
